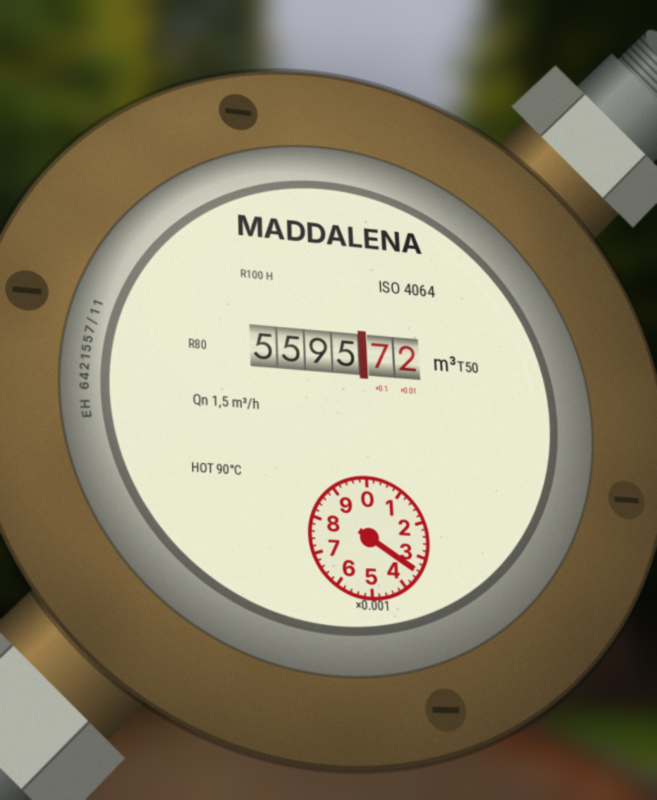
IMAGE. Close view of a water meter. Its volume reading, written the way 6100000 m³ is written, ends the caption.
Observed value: 5595.723 m³
